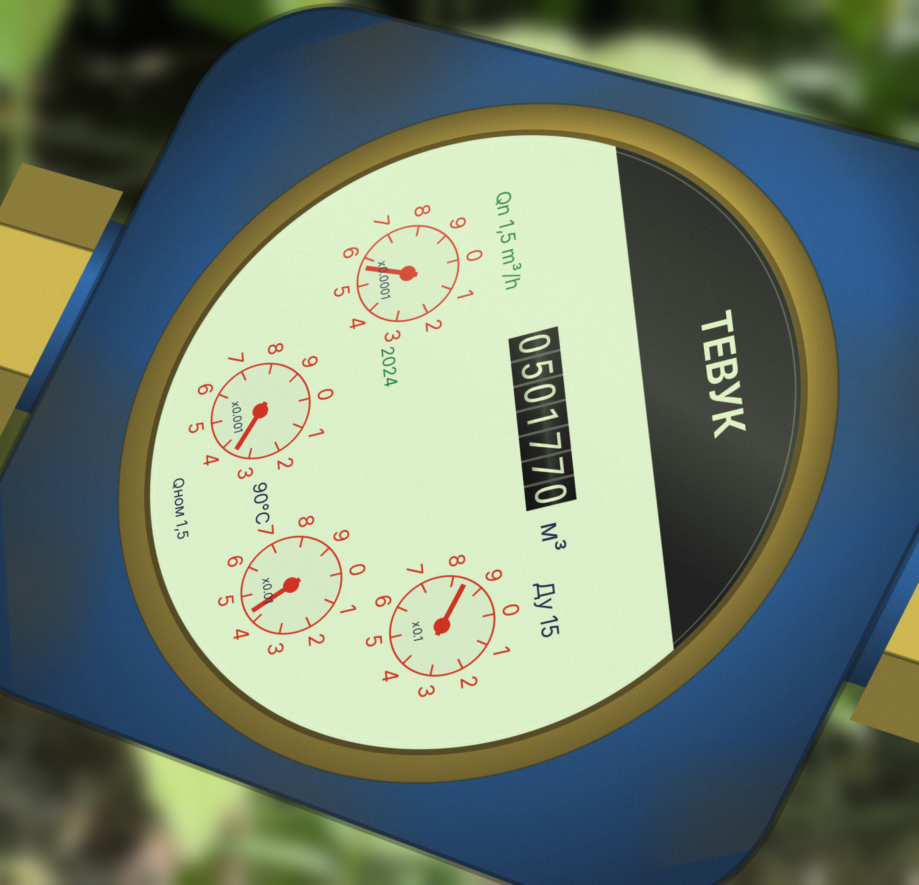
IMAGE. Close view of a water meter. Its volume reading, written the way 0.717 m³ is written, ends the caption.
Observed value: 501770.8435 m³
